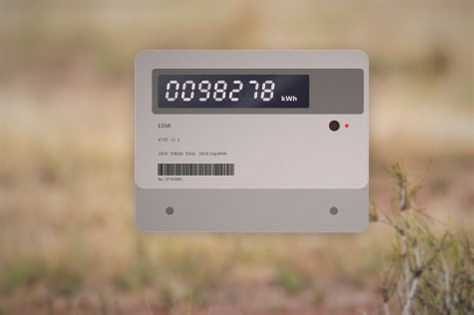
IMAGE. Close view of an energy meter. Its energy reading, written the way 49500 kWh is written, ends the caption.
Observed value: 98278 kWh
